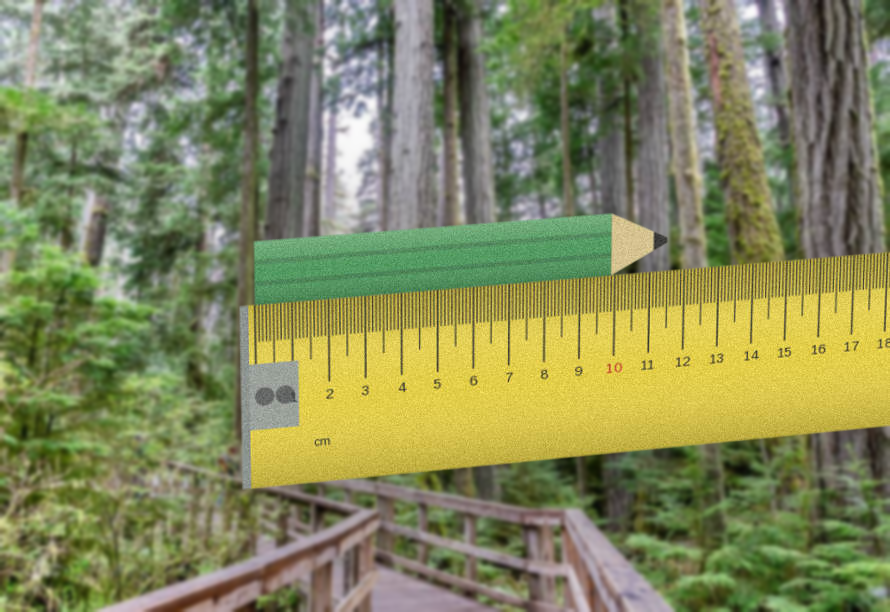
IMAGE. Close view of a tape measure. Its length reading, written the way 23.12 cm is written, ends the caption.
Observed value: 11.5 cm
